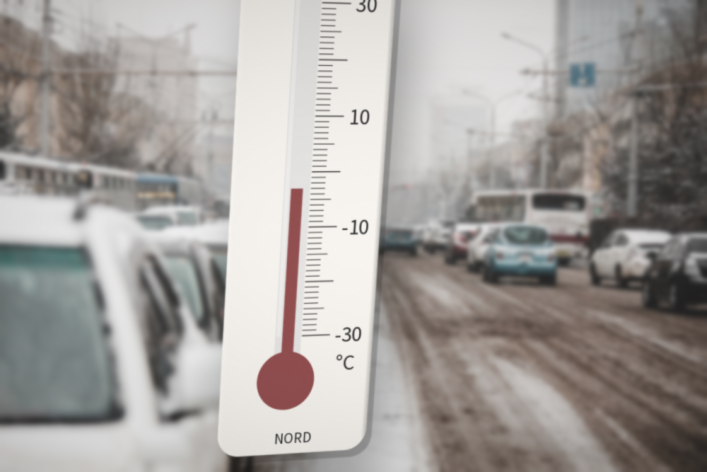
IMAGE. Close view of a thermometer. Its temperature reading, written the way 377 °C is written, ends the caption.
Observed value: -3 °C
